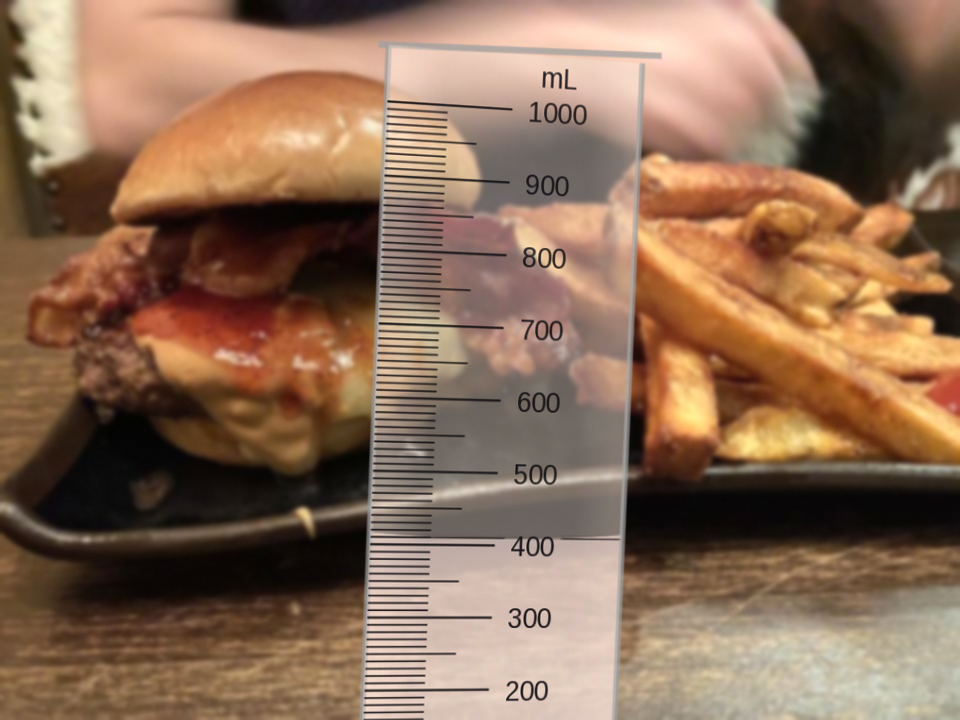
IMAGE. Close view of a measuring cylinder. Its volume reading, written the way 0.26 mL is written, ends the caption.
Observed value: 410 mL
